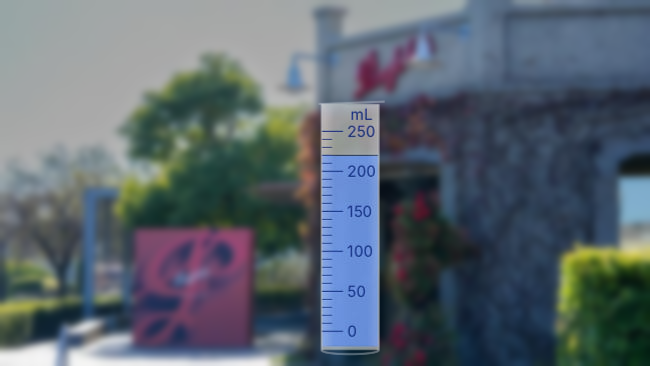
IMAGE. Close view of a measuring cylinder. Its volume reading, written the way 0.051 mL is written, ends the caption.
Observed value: 220 mL
